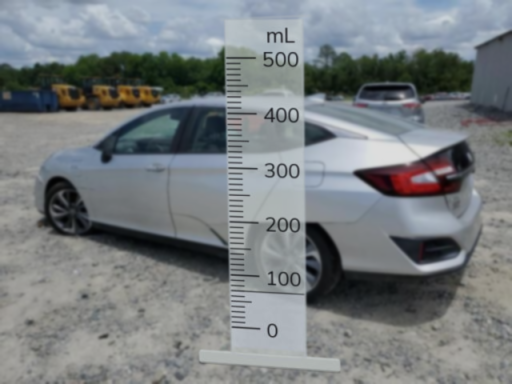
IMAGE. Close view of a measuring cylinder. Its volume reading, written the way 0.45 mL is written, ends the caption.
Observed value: 70 mL
